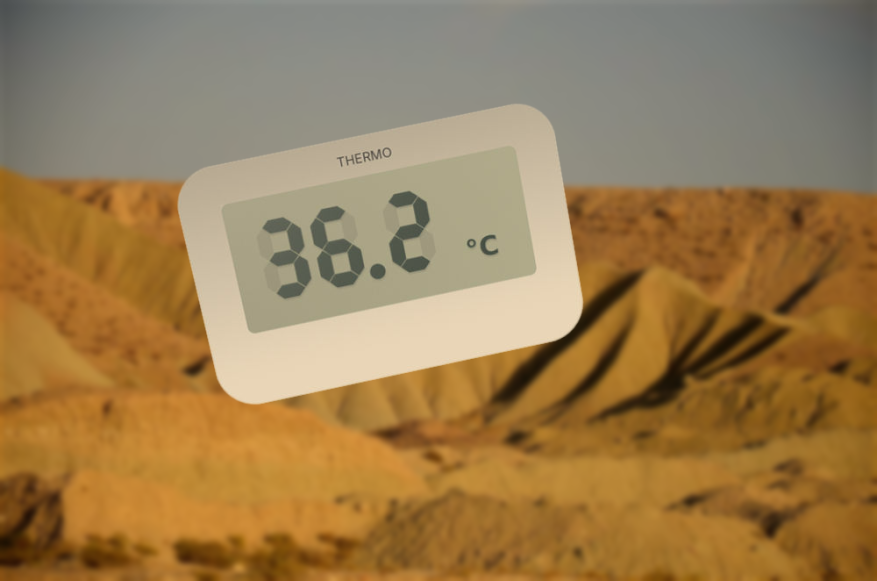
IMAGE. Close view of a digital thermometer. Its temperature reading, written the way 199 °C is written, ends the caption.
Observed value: 36.2 °C
